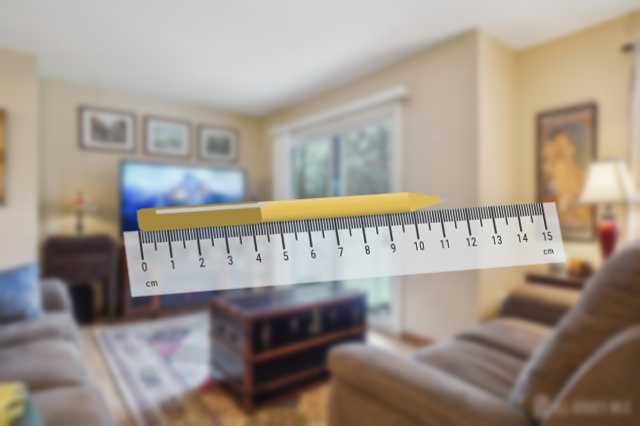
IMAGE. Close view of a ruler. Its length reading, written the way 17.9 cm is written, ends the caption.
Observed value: 11.5 cm
